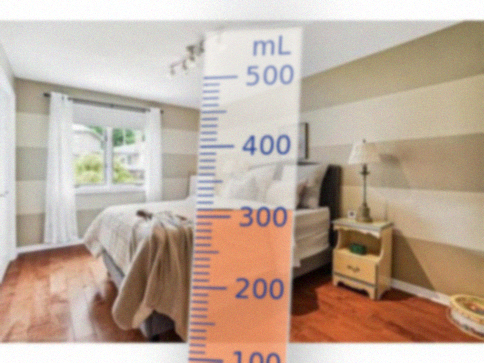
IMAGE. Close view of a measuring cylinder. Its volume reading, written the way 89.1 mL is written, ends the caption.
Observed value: 310 mL
